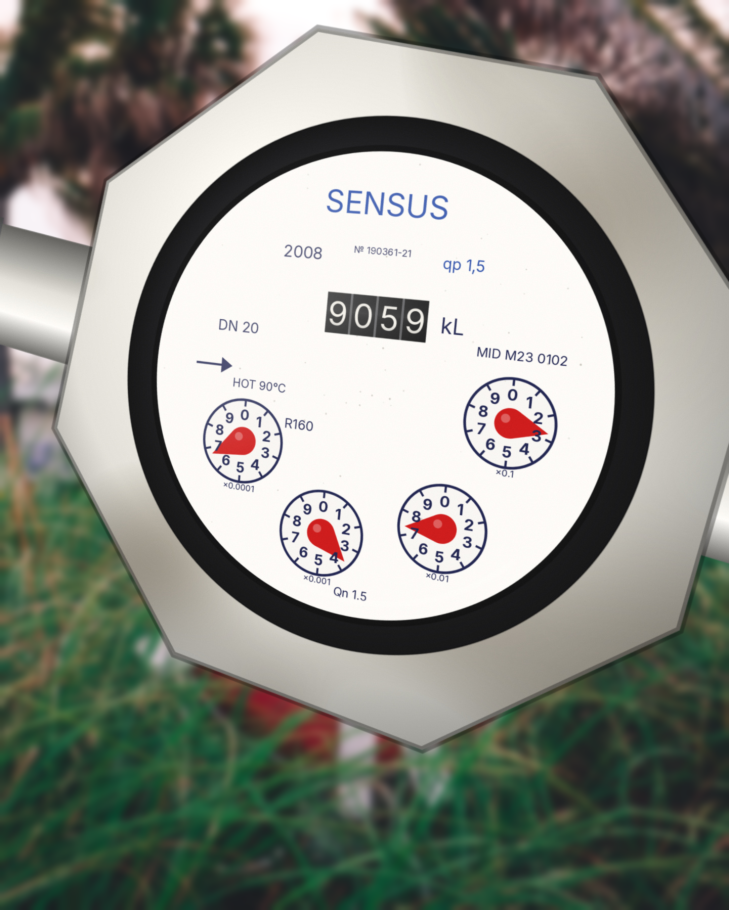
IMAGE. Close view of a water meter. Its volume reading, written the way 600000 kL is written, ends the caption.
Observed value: 9059.2736 kL
